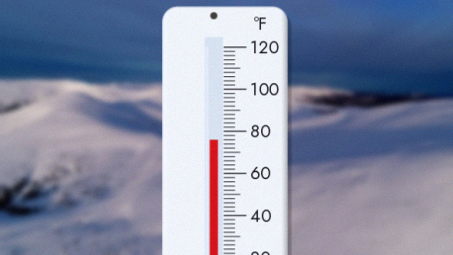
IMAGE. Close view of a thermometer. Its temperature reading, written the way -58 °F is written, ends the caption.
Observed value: 76 °F
